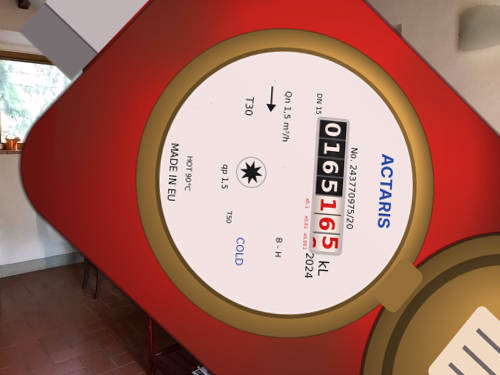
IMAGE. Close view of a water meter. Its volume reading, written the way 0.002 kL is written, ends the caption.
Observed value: 165.165 kL
